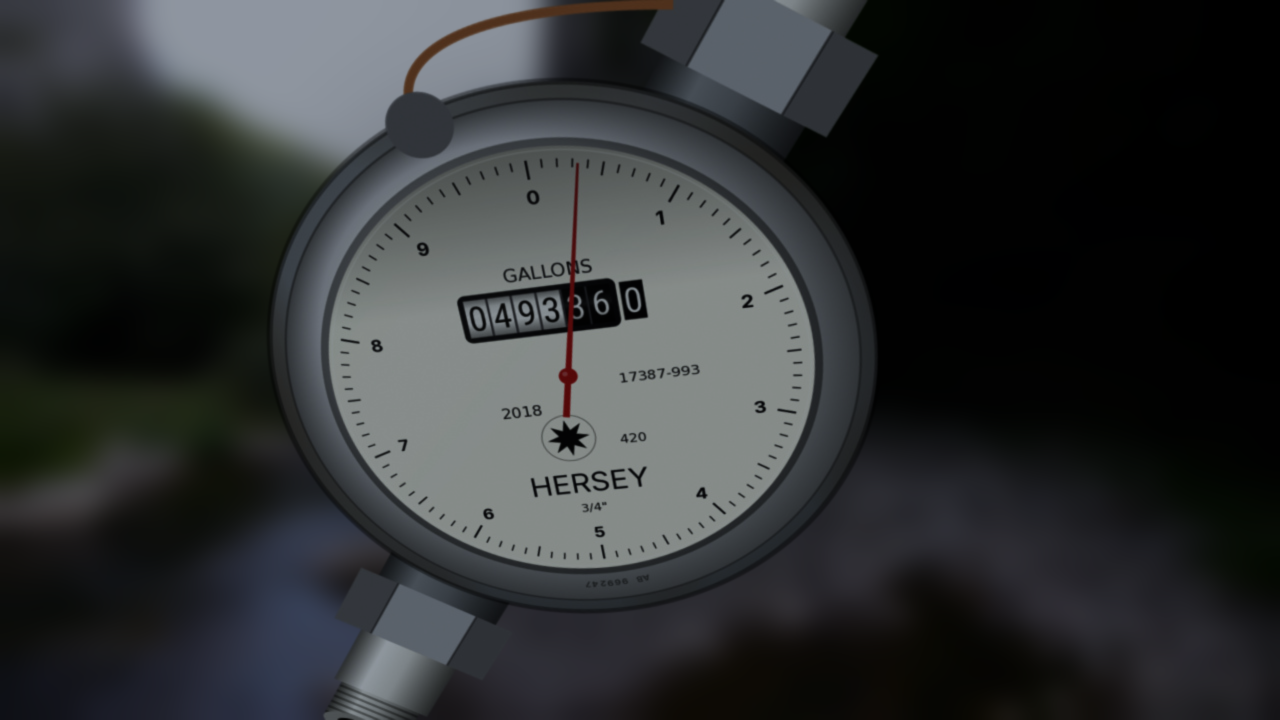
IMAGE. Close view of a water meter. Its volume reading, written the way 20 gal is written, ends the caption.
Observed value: 493360.3 gal
